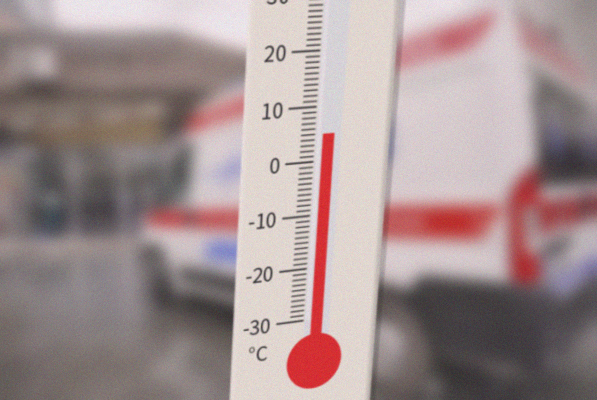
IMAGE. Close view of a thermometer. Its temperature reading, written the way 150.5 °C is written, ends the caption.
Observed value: 5 °C
